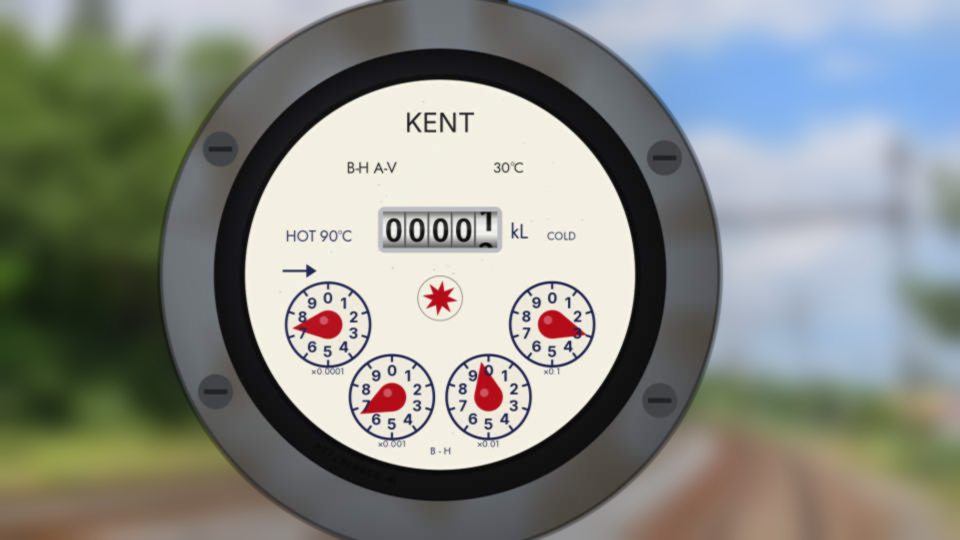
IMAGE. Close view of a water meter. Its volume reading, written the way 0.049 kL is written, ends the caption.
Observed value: 1.2967 kL
